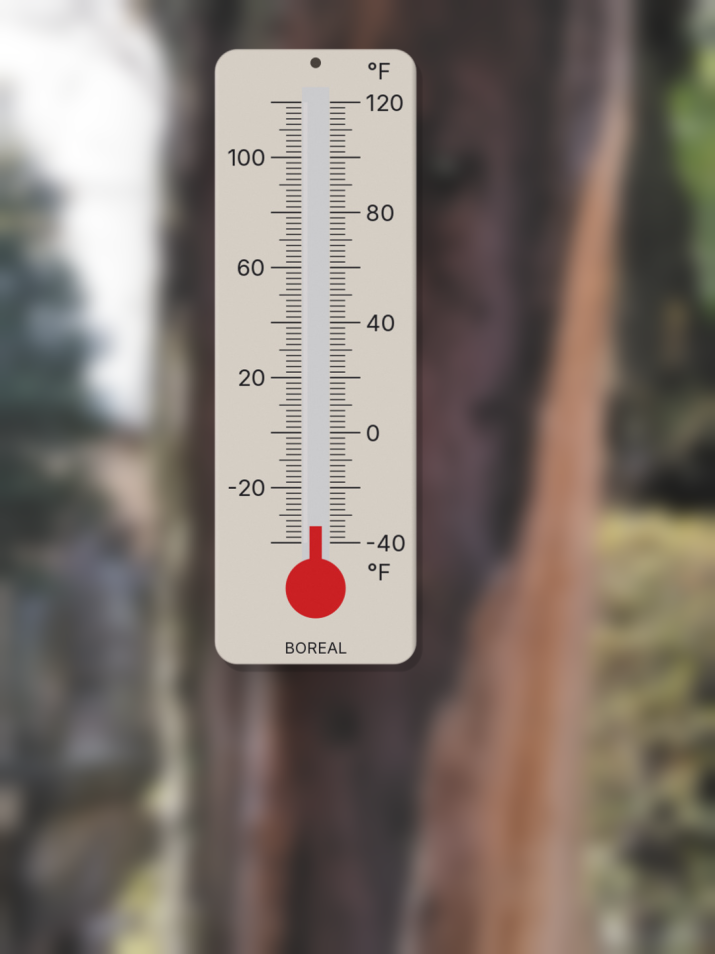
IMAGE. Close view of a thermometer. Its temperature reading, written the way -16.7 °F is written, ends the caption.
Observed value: -34 °F
